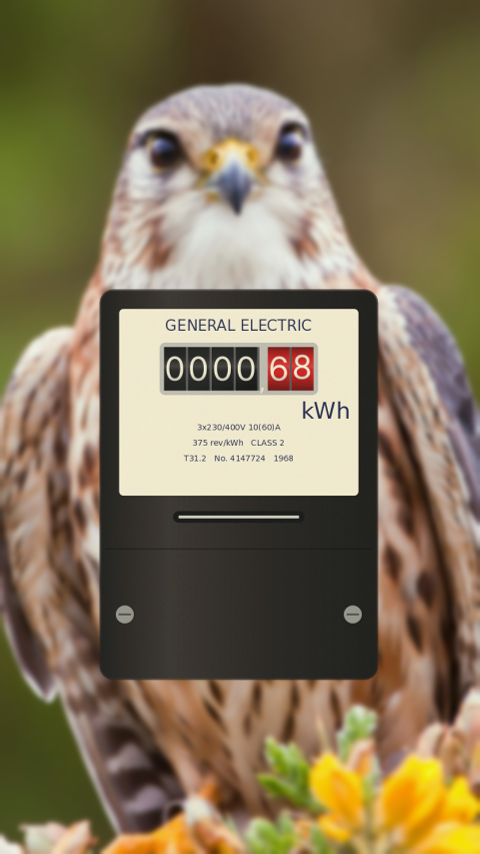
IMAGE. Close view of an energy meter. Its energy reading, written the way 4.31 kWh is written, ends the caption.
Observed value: 0.68 kWh
